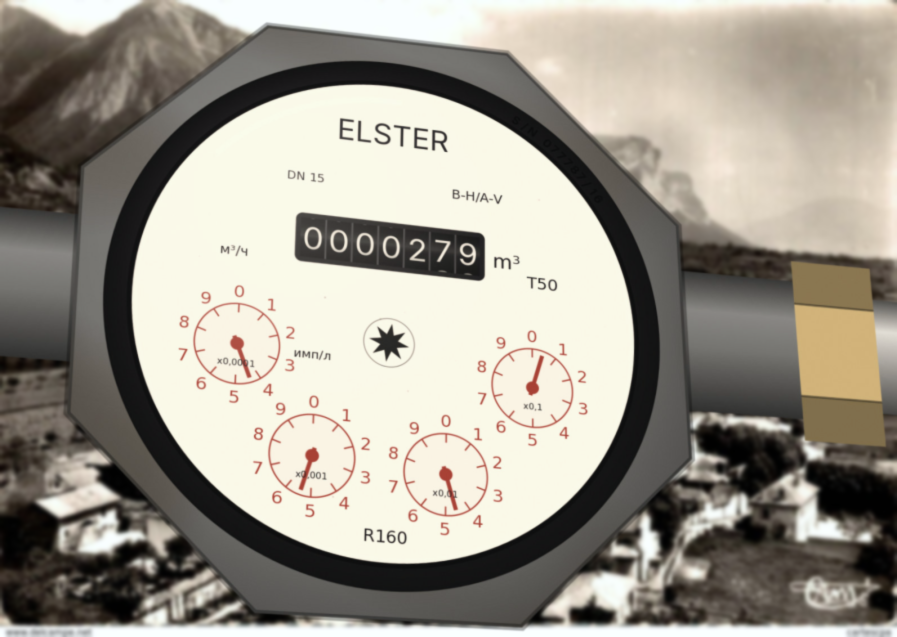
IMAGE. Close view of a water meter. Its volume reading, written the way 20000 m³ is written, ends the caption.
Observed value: 279.0454 m³
